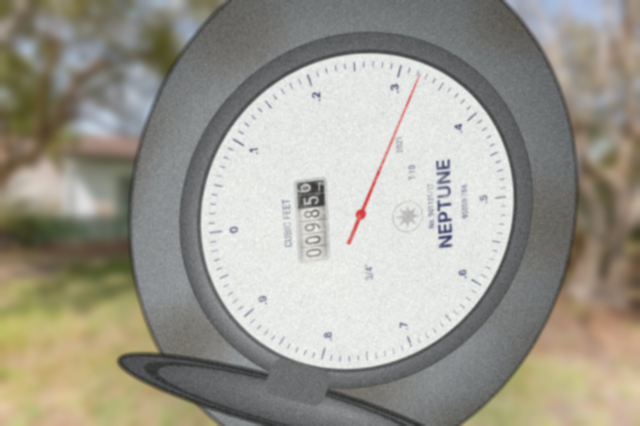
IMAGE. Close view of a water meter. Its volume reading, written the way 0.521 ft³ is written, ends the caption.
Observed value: 9856.32 ft³
